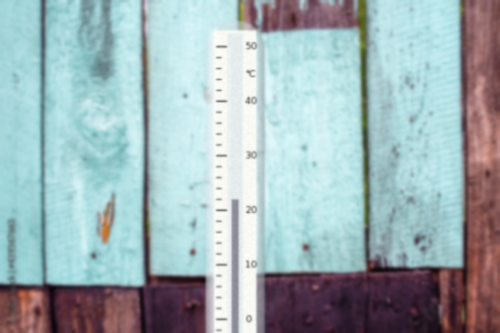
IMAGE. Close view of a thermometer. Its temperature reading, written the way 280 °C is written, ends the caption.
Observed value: 22 °C
